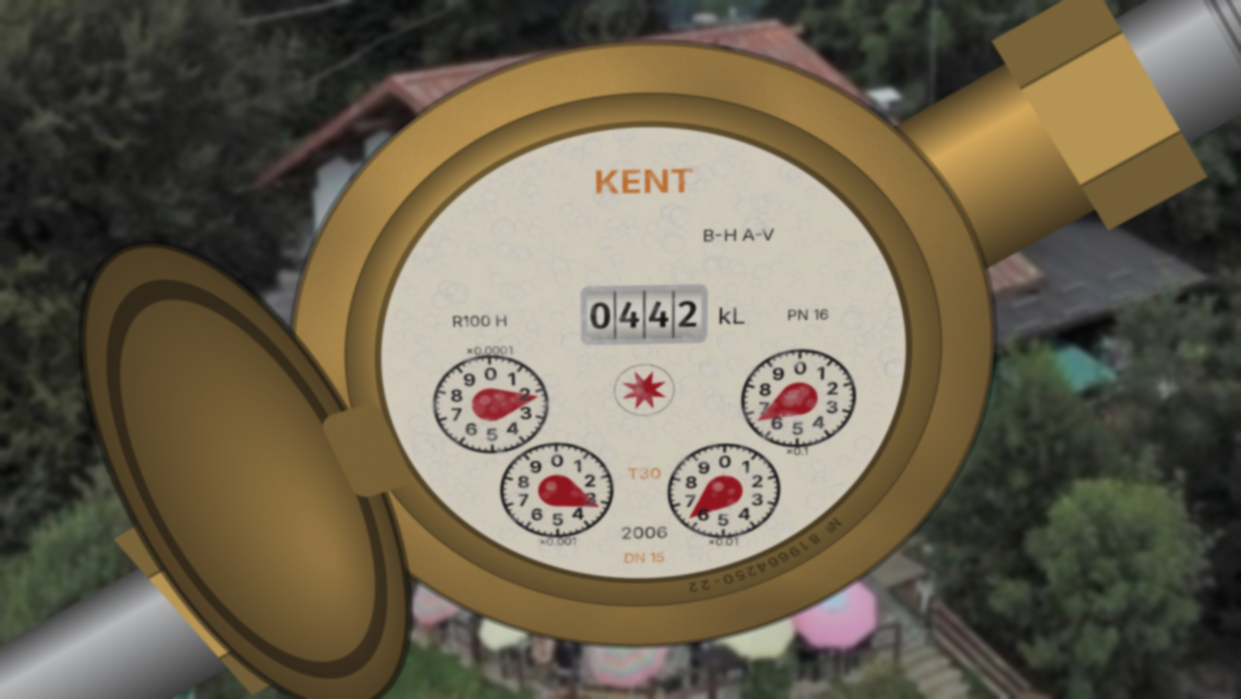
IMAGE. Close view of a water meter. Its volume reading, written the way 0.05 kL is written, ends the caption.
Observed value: 442.6632 kL
